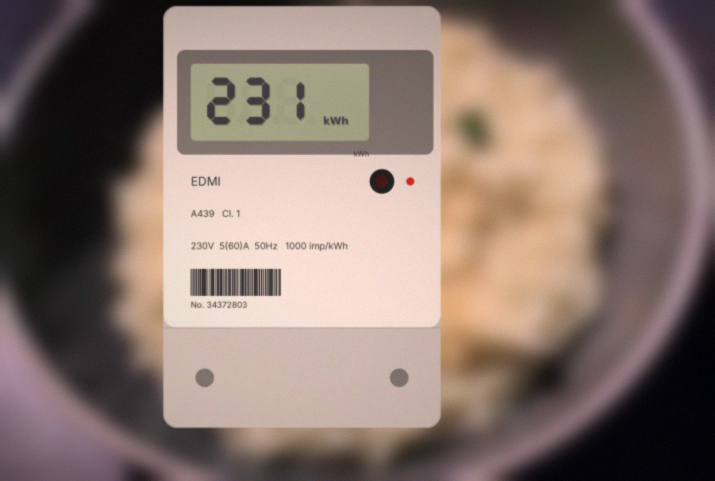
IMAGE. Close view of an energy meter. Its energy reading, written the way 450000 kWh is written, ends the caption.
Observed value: 231 kWh
